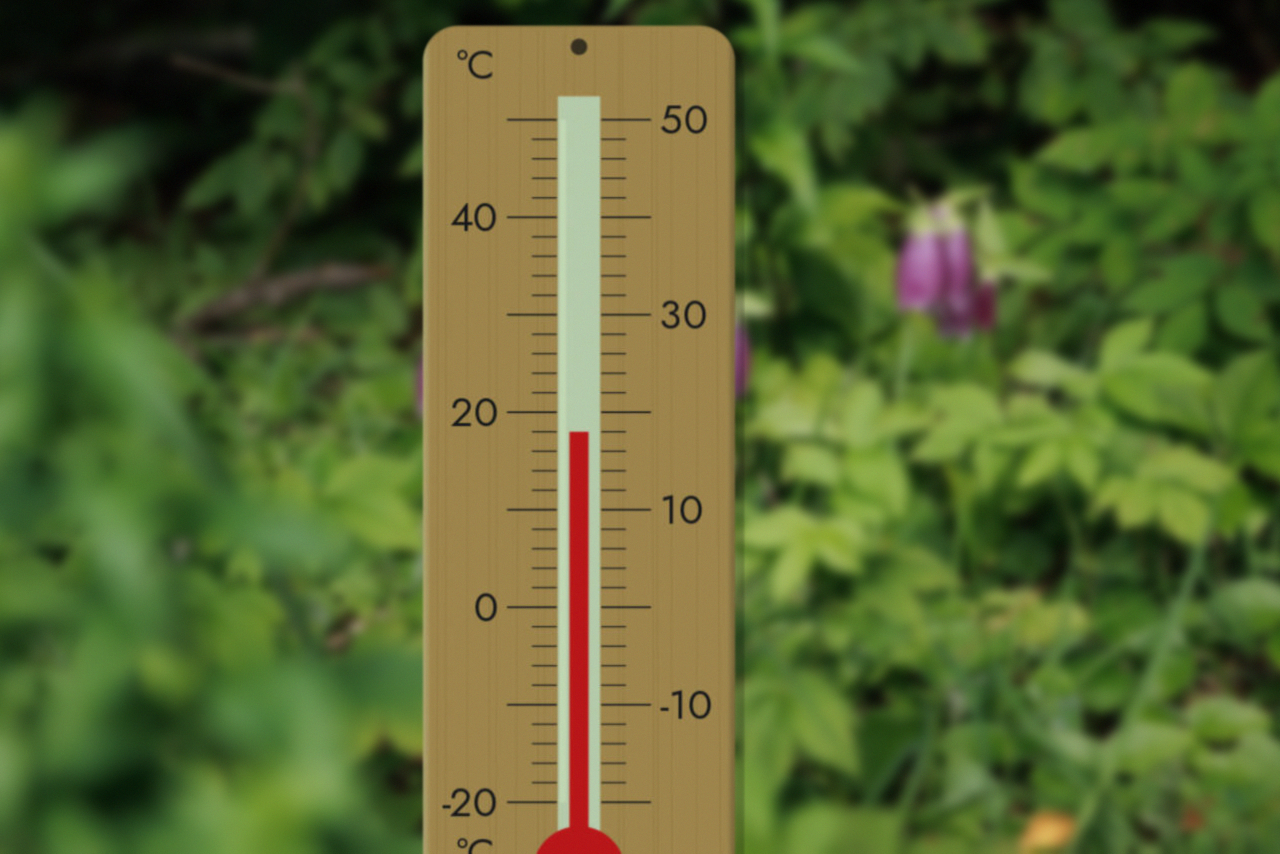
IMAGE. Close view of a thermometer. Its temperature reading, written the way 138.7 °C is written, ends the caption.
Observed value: 18 °C
